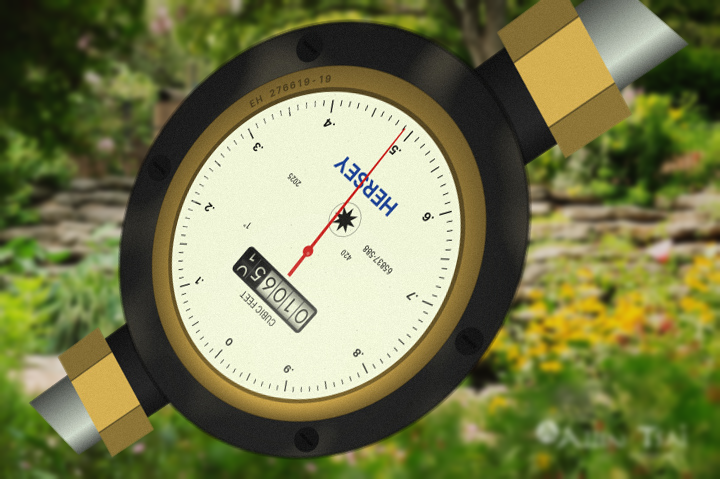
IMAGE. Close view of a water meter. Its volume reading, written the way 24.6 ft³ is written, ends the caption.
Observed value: 10650.49 ft³
